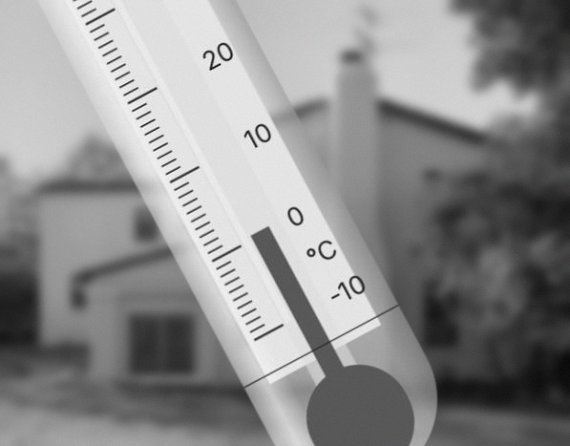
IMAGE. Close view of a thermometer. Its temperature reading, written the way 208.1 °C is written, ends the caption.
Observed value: 0.5 °C
